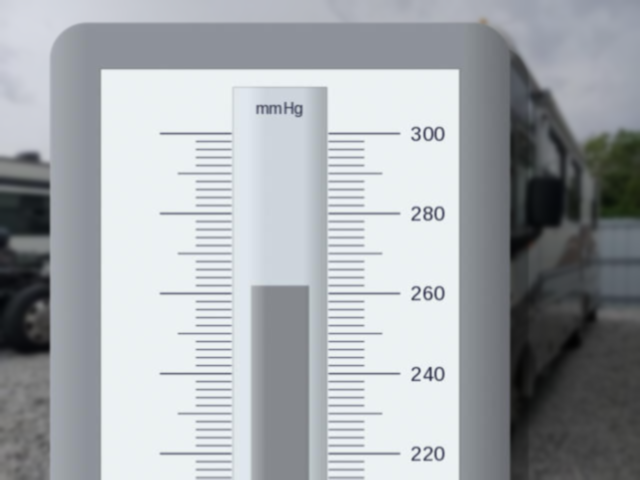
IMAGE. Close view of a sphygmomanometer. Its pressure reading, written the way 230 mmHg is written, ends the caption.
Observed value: 262 mmHg
